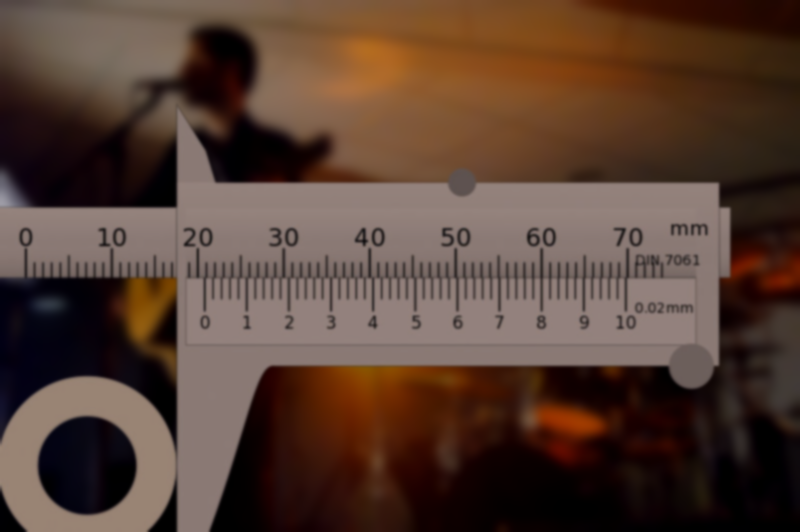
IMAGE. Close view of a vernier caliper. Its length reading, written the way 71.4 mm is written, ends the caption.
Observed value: 20.8 mm
